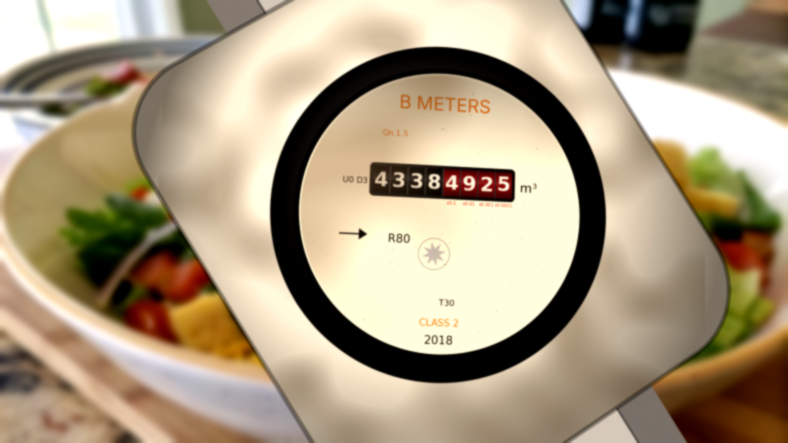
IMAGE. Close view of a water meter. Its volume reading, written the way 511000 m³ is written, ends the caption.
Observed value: 4338.4925 m³
